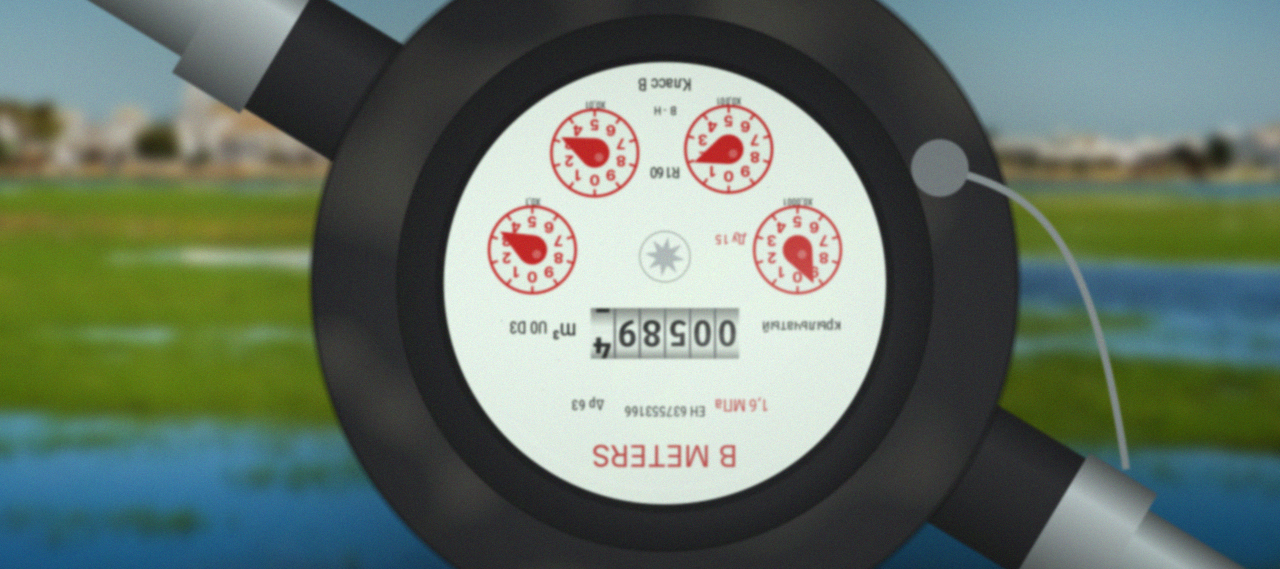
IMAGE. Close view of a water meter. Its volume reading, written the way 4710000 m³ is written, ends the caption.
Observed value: 5894.3319 m³
